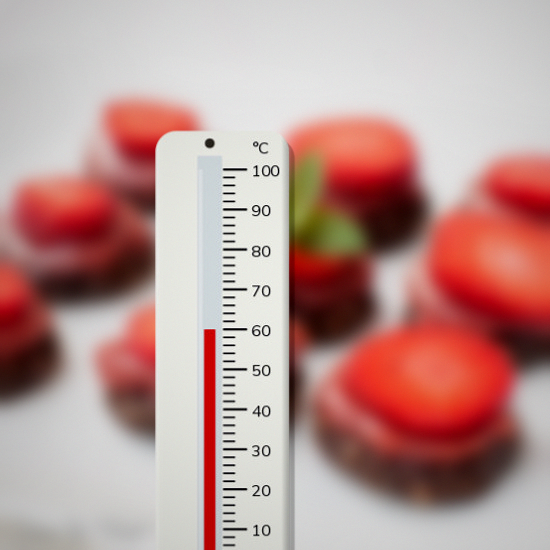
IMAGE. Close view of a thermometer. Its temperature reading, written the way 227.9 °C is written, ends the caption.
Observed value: 60 °C
